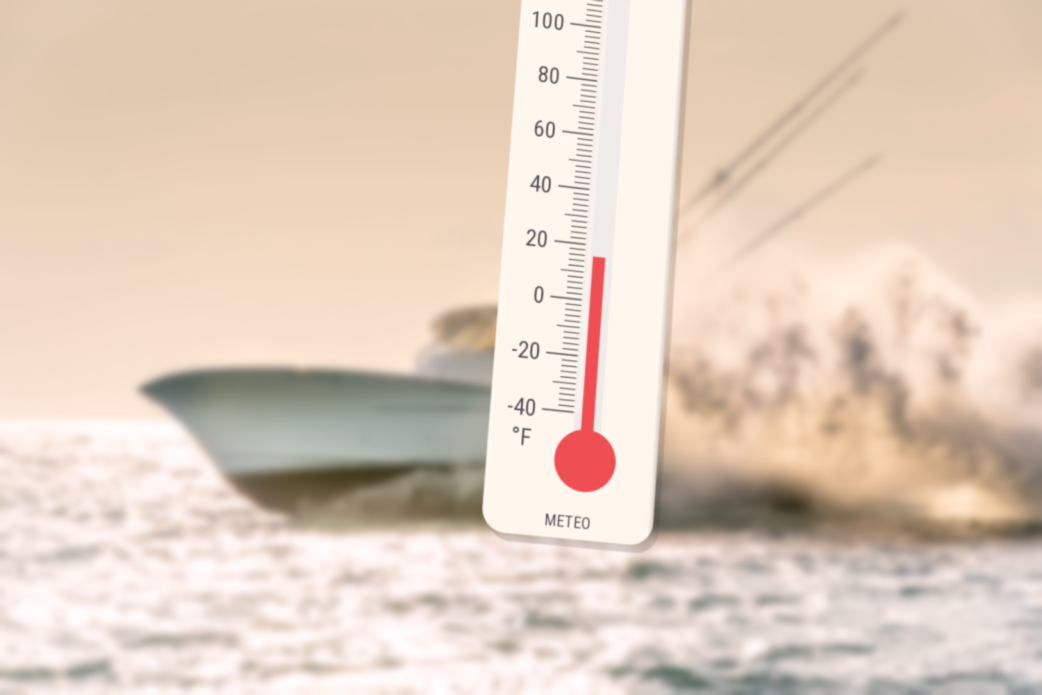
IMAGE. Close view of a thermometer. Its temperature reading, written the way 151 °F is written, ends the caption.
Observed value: 16 °F
